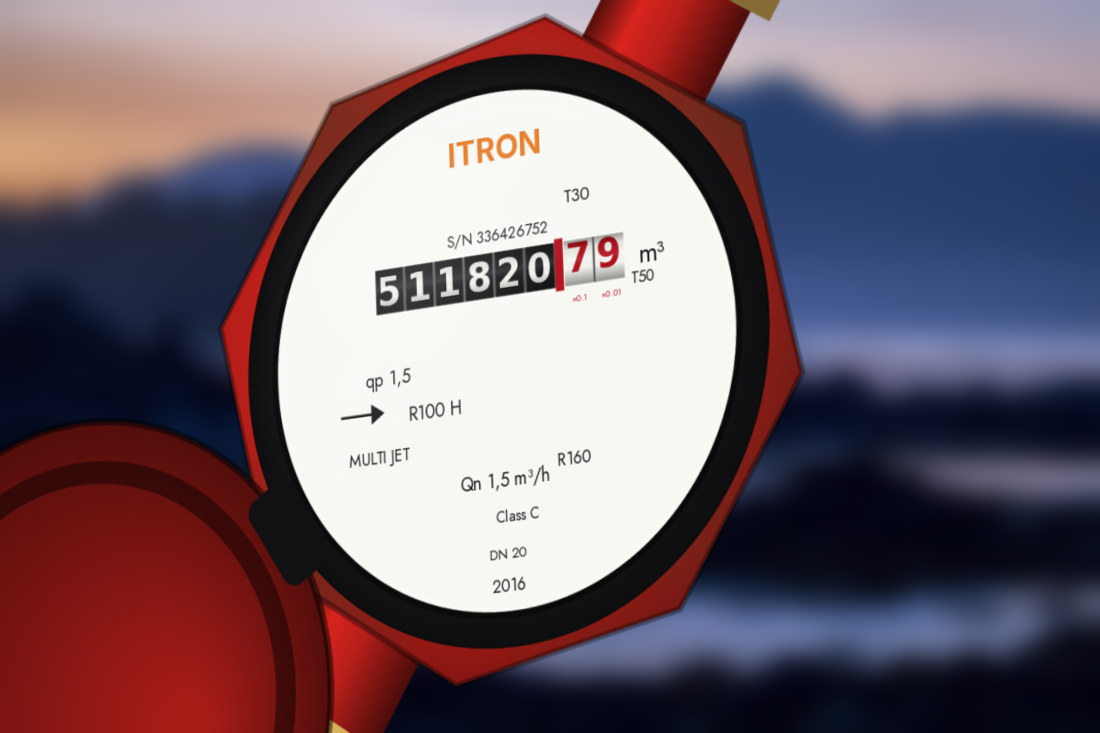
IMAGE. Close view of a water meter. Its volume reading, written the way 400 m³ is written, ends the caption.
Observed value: 511820.79 m³
